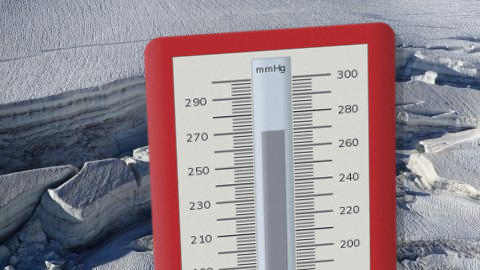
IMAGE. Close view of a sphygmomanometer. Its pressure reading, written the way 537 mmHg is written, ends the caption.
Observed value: 270 mmHg
